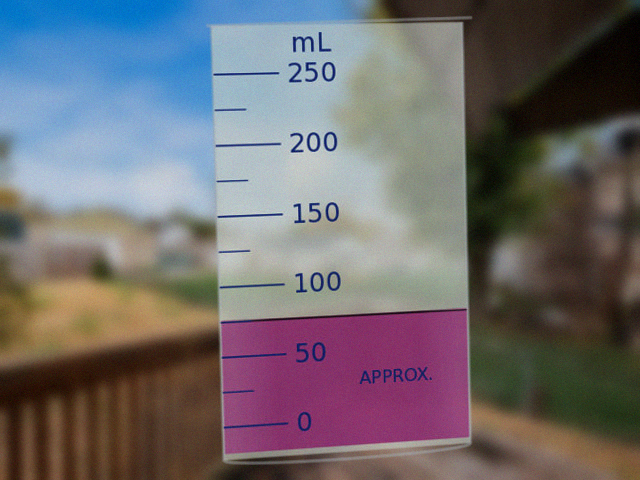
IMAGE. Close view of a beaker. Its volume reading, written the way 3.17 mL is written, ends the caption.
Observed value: 75 mL
